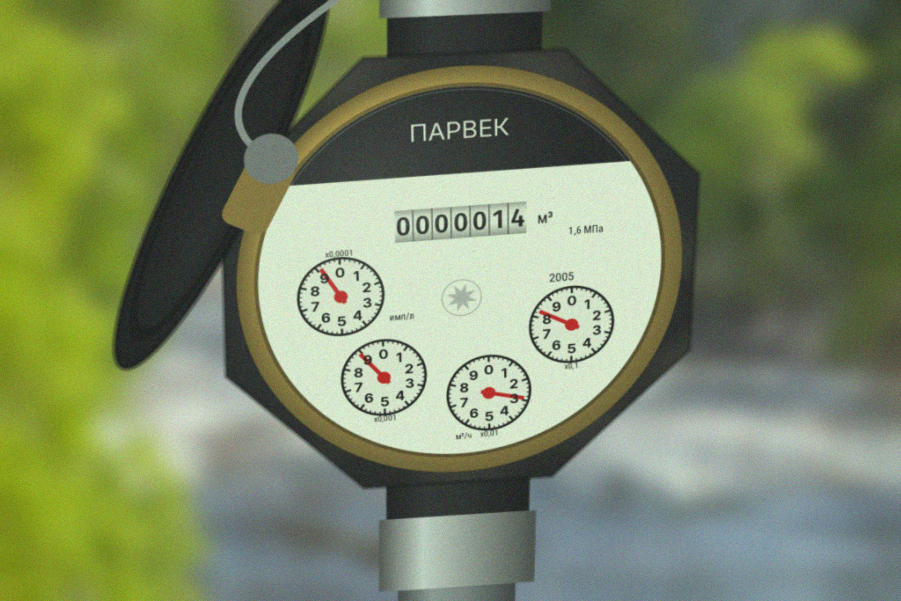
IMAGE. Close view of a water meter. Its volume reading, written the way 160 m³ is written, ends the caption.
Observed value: 14.8289 m³
